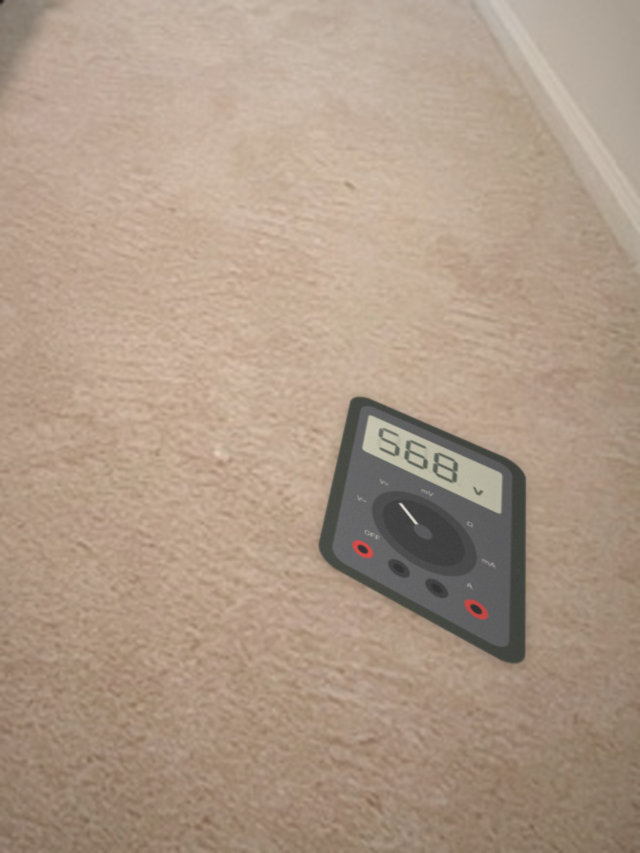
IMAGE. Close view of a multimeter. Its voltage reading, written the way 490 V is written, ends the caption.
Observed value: 568 V
